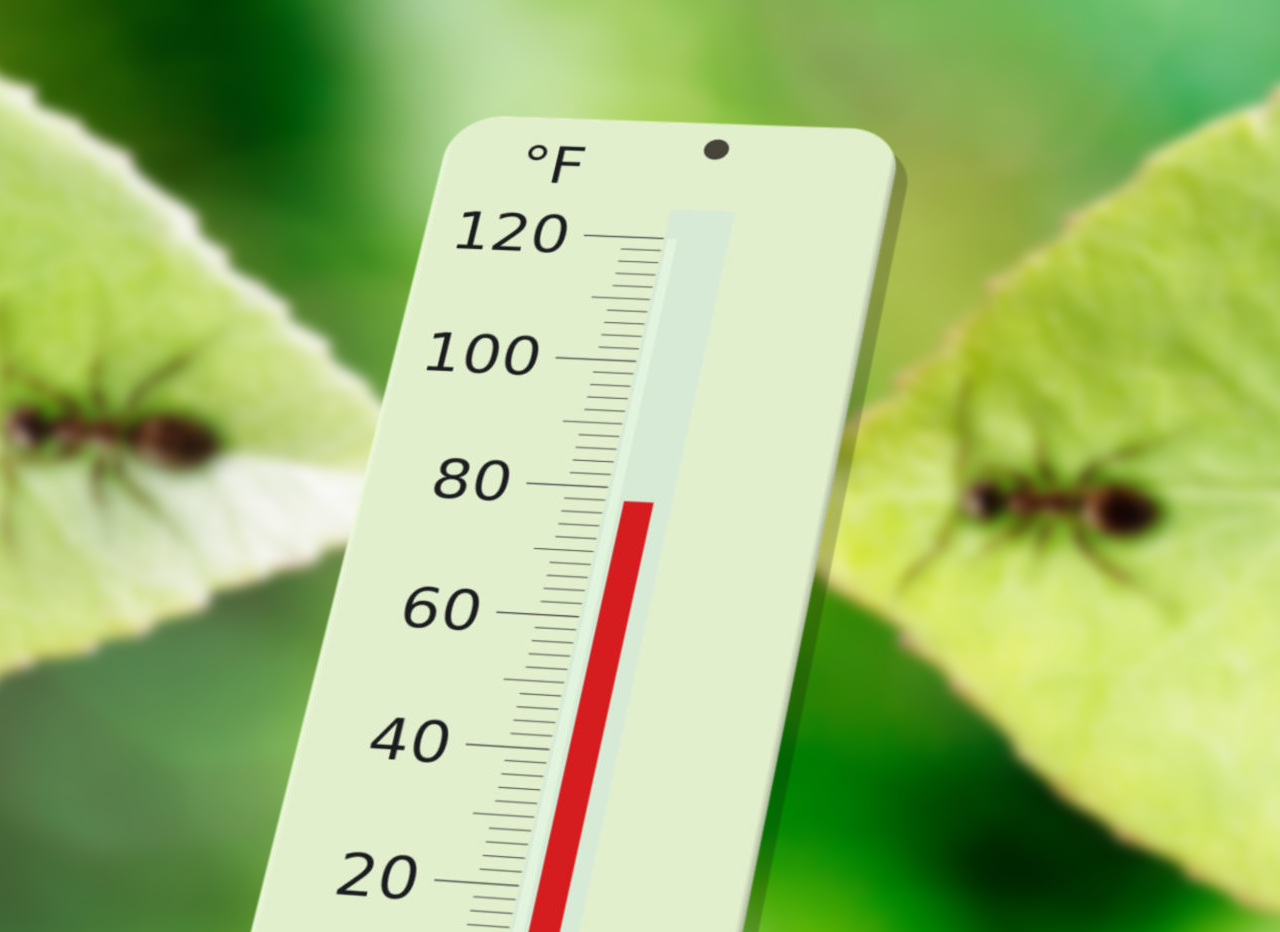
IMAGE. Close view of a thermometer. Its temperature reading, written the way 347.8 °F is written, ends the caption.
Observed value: 78 °F
